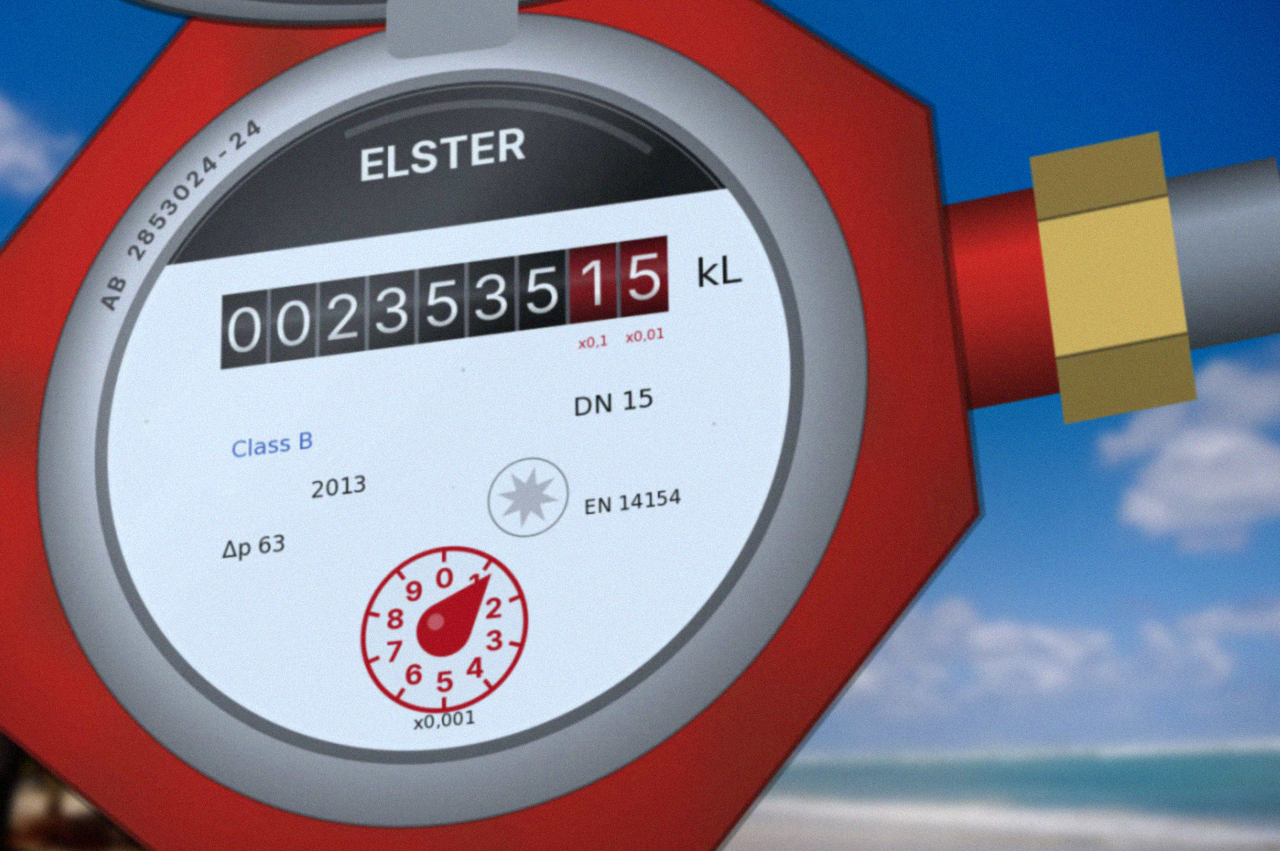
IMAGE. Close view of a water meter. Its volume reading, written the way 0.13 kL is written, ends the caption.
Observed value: 23535.151 kL
